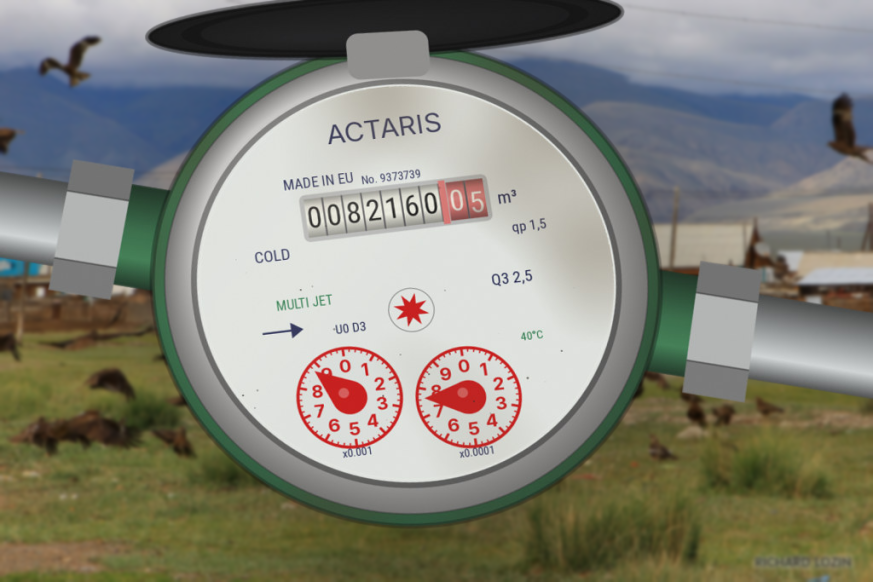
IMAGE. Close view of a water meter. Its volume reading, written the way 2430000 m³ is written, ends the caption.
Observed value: 82160.0487 m³
